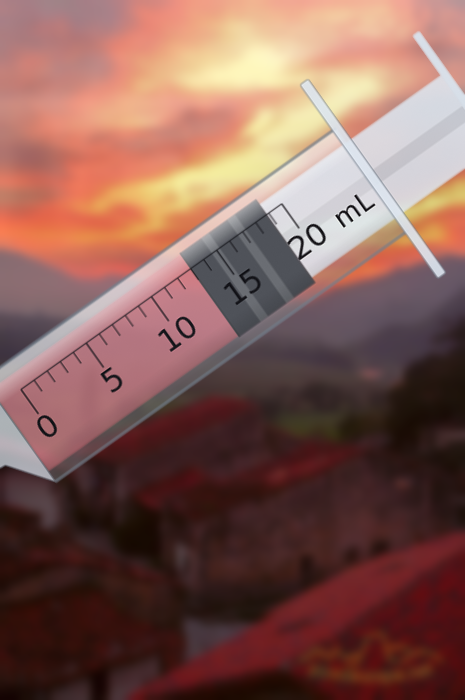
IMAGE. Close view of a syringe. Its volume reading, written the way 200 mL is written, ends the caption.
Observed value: 13 mL
